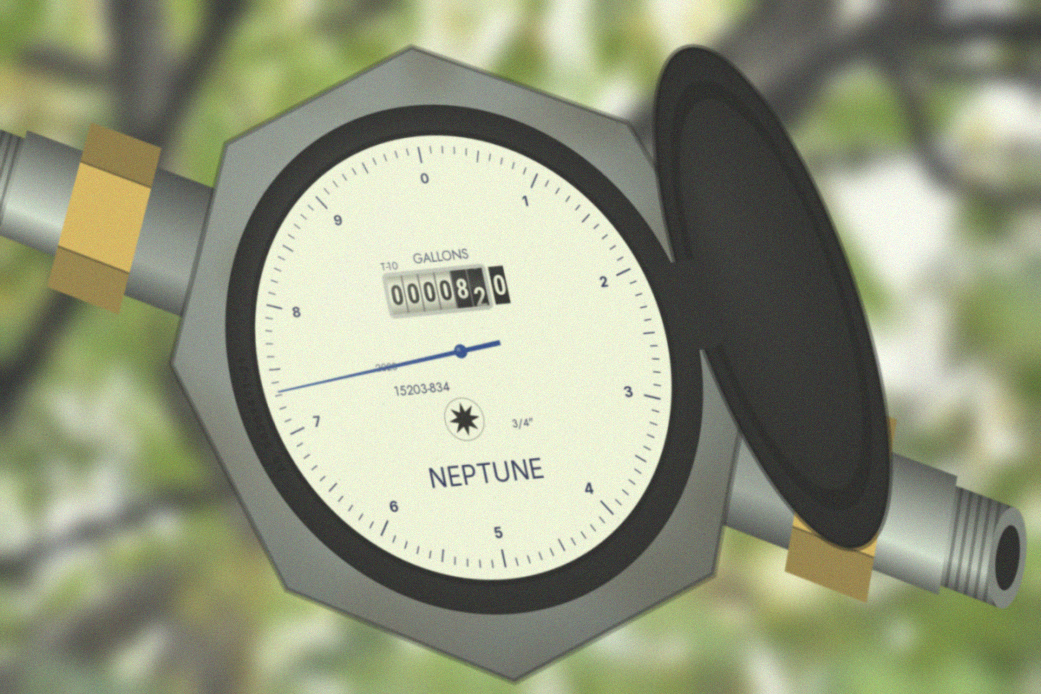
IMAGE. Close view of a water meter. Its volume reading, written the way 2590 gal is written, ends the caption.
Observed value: 817.3 gal
